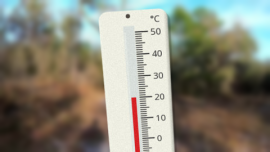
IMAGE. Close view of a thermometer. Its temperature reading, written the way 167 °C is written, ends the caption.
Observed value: 20 °C
